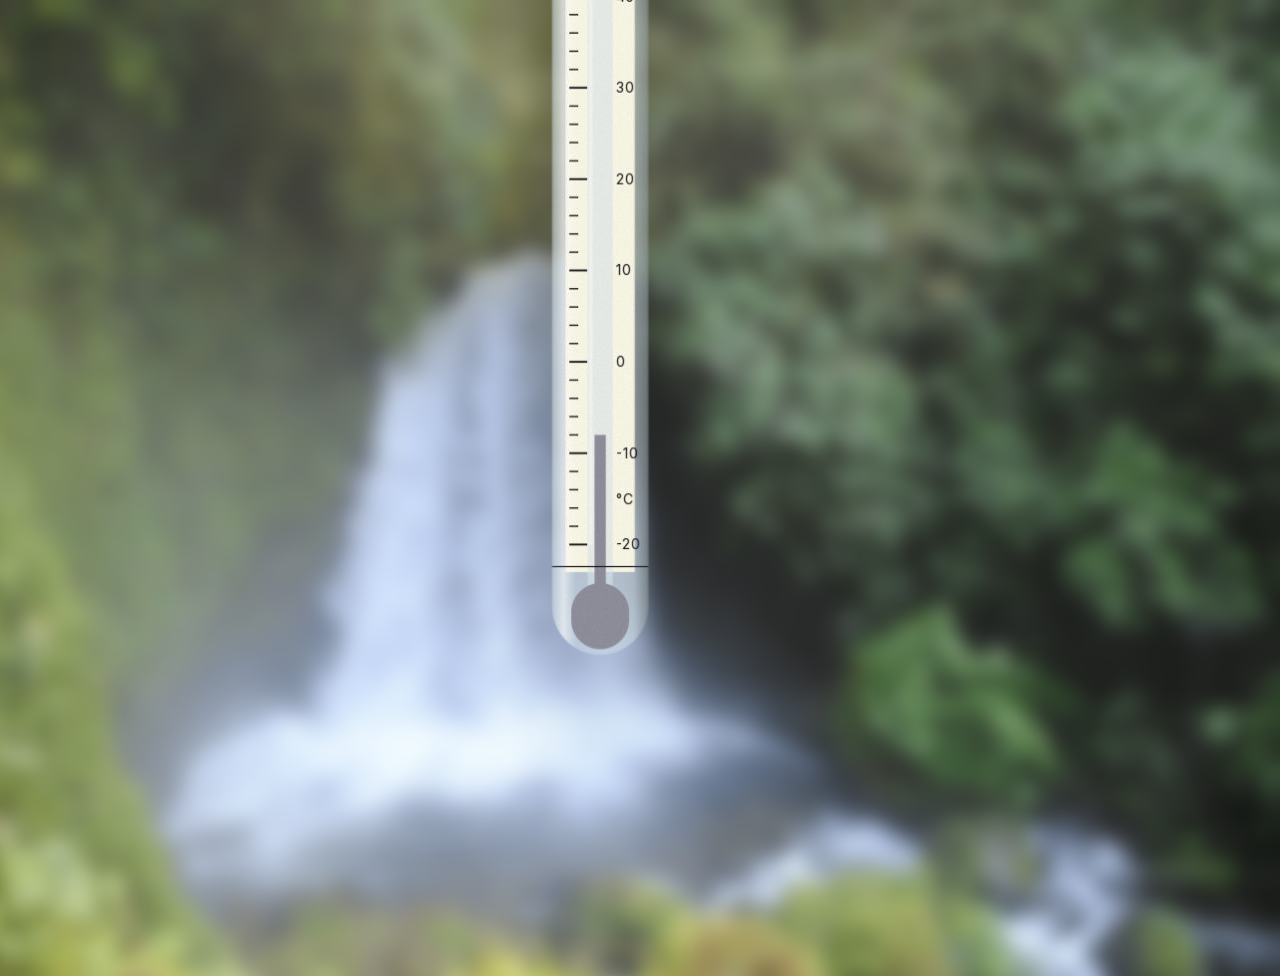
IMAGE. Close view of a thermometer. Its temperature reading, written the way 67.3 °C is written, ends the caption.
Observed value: -8 °C
